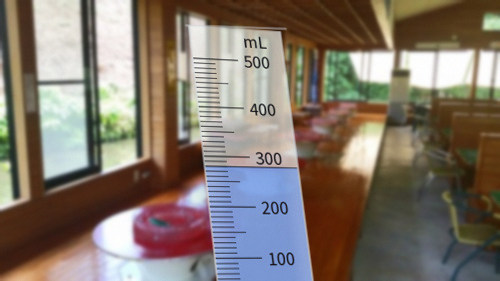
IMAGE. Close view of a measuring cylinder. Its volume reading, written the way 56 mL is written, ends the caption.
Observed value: 280 mL
